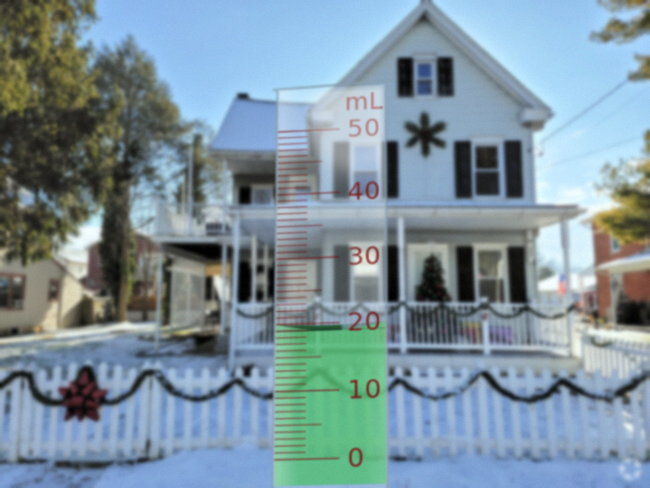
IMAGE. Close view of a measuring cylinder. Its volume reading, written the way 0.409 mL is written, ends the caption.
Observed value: 19 mL
